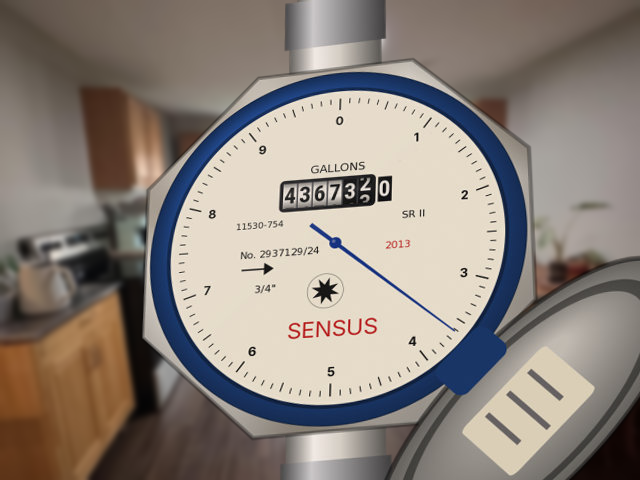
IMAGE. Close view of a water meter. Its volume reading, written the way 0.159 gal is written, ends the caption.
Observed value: 4367323.6 gal
